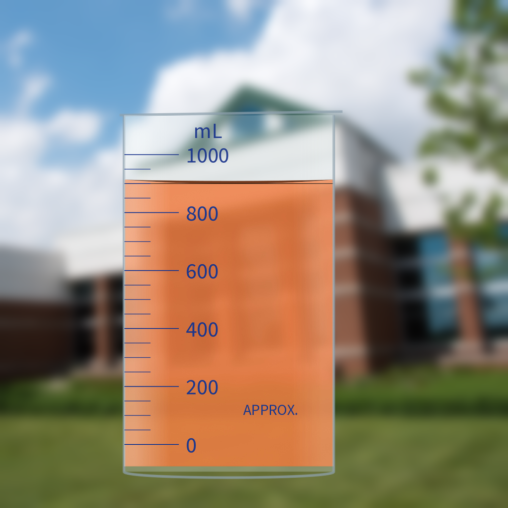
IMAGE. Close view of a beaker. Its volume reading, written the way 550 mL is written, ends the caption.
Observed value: 900 mL
